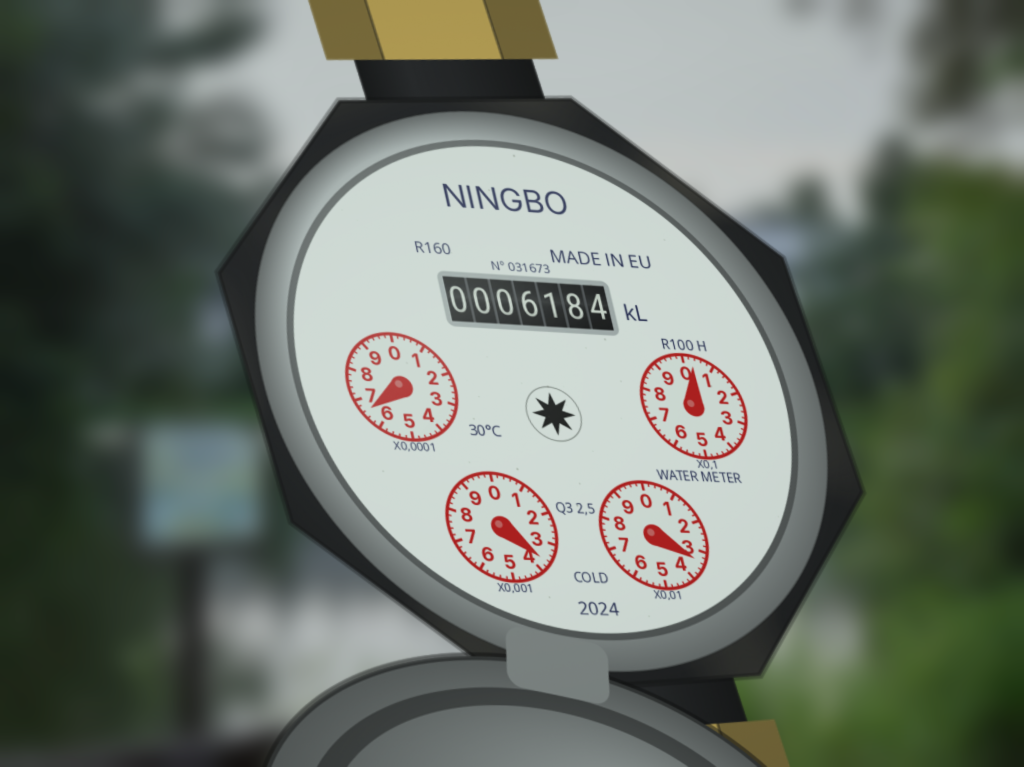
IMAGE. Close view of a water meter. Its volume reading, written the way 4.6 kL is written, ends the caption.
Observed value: 6184.0336 kL
